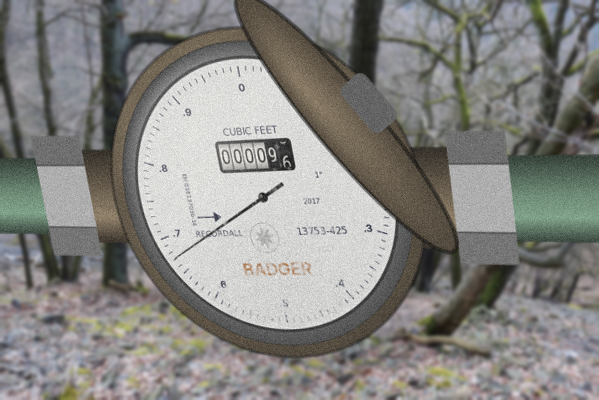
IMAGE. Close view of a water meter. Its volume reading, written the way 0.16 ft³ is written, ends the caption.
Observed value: 95.67 ft³
